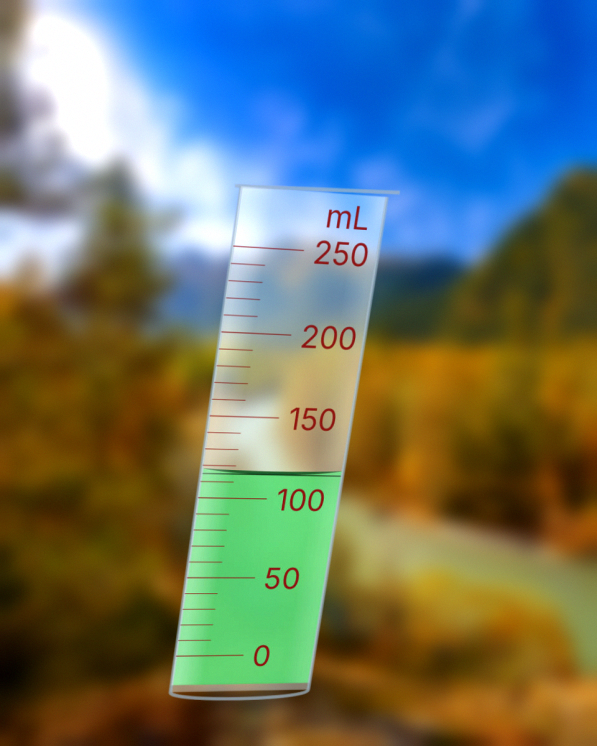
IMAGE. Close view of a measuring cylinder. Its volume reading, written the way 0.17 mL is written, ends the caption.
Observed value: 115 mL
